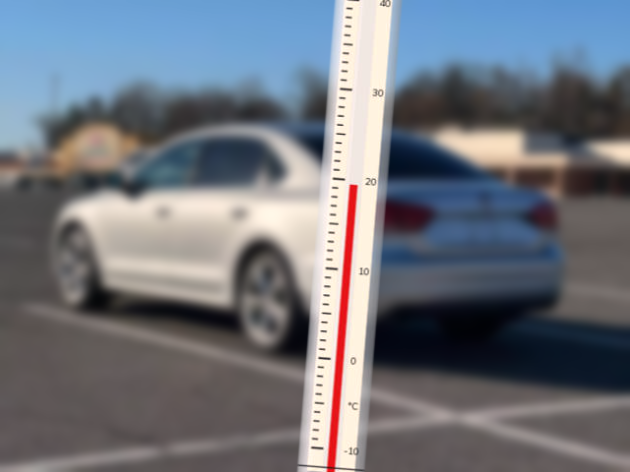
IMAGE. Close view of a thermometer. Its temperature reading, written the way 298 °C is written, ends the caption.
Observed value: 19.5 °C
